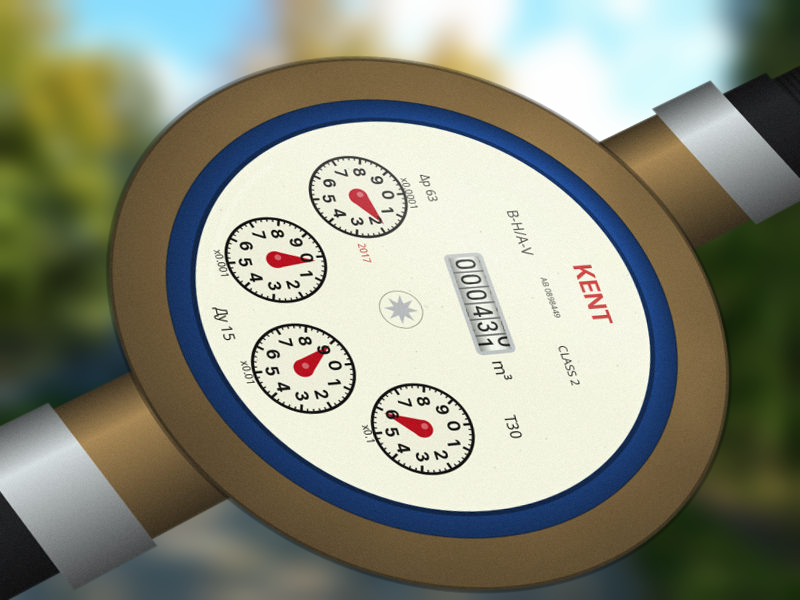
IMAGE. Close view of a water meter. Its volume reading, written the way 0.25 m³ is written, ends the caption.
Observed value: 430.5901 m³
